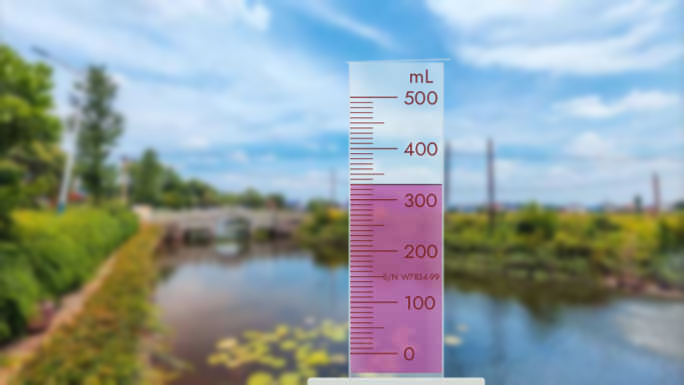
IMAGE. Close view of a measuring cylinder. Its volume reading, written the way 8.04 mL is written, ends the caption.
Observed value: 330 mL
